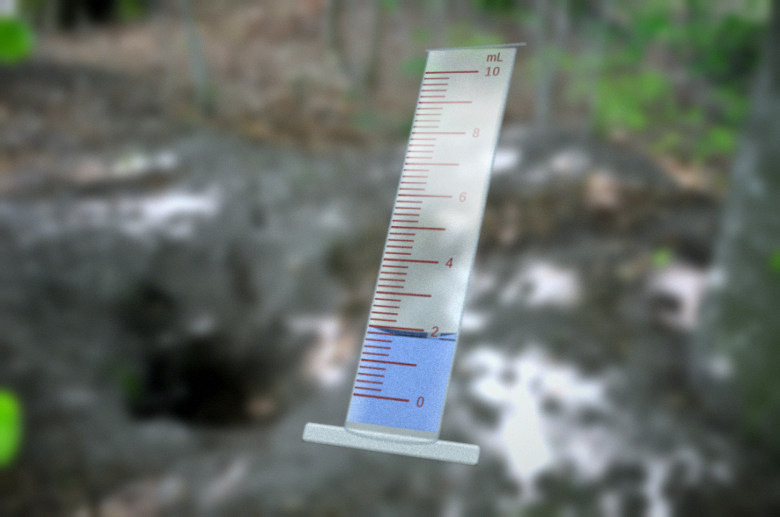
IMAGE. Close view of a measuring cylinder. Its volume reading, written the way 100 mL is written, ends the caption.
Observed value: 1.8 mL
